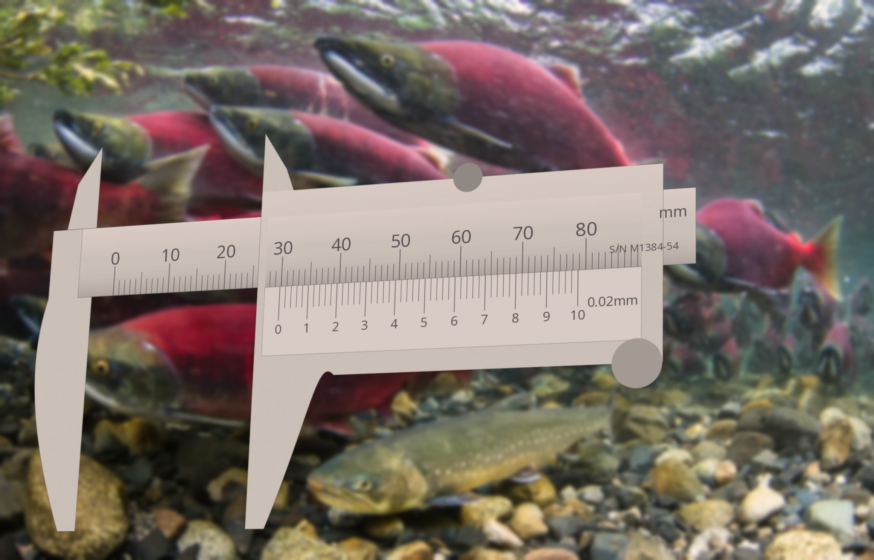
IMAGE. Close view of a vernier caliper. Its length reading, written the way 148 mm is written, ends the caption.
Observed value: 29.8 mm
